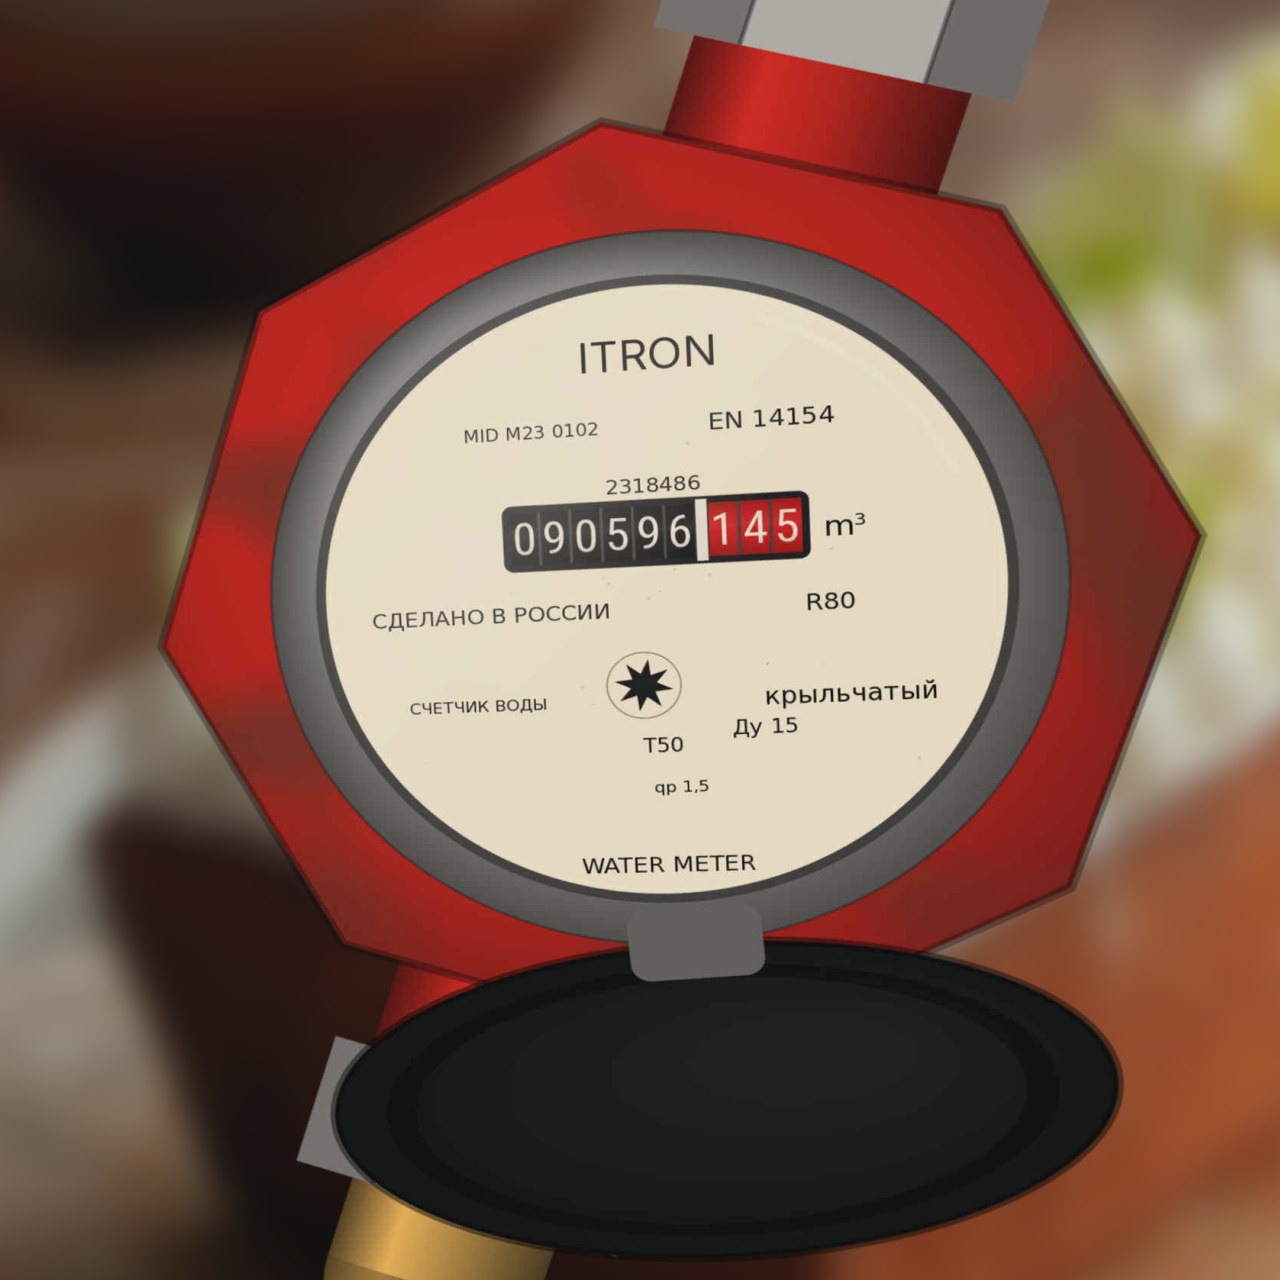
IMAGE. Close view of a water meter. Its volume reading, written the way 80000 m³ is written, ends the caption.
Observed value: 90596.145 m³
